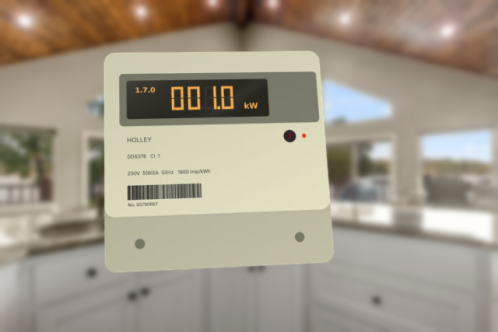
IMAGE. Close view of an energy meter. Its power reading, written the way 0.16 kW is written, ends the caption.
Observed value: 1.0 kW
